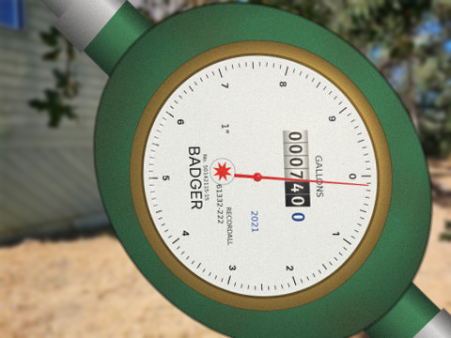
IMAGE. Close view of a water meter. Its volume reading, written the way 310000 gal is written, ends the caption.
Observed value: 7400.1 gal
